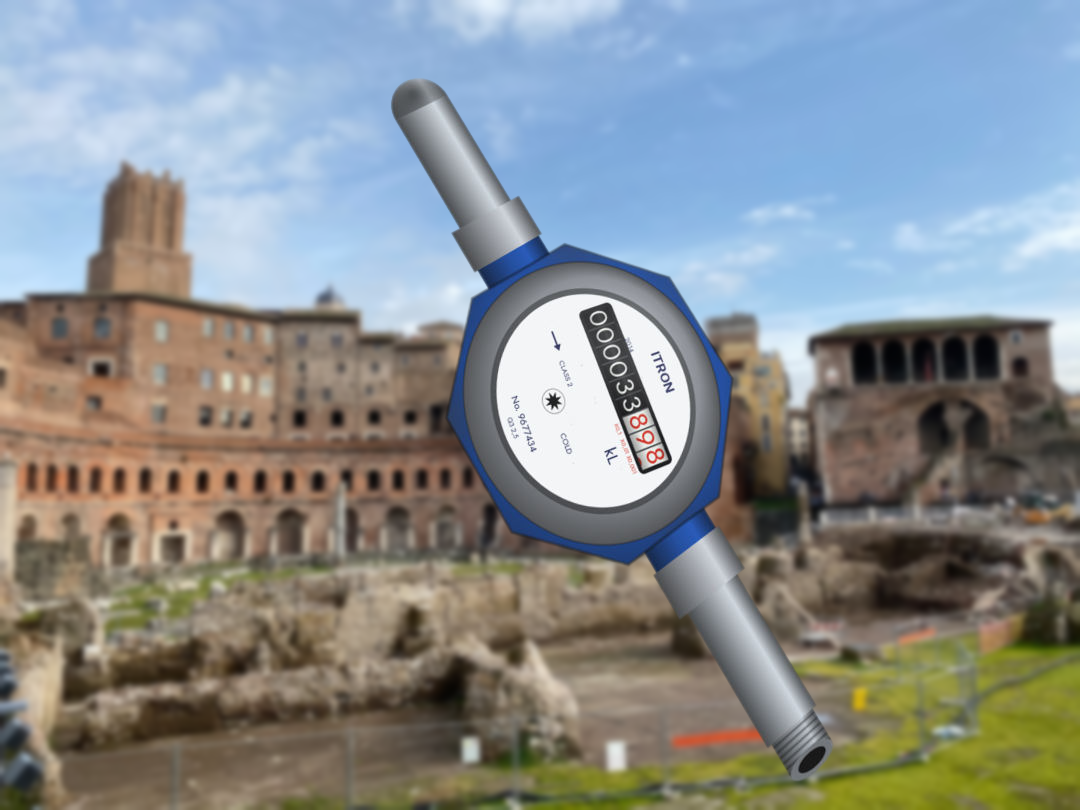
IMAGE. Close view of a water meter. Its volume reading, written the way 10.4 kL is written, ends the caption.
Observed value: 33.898 kL
